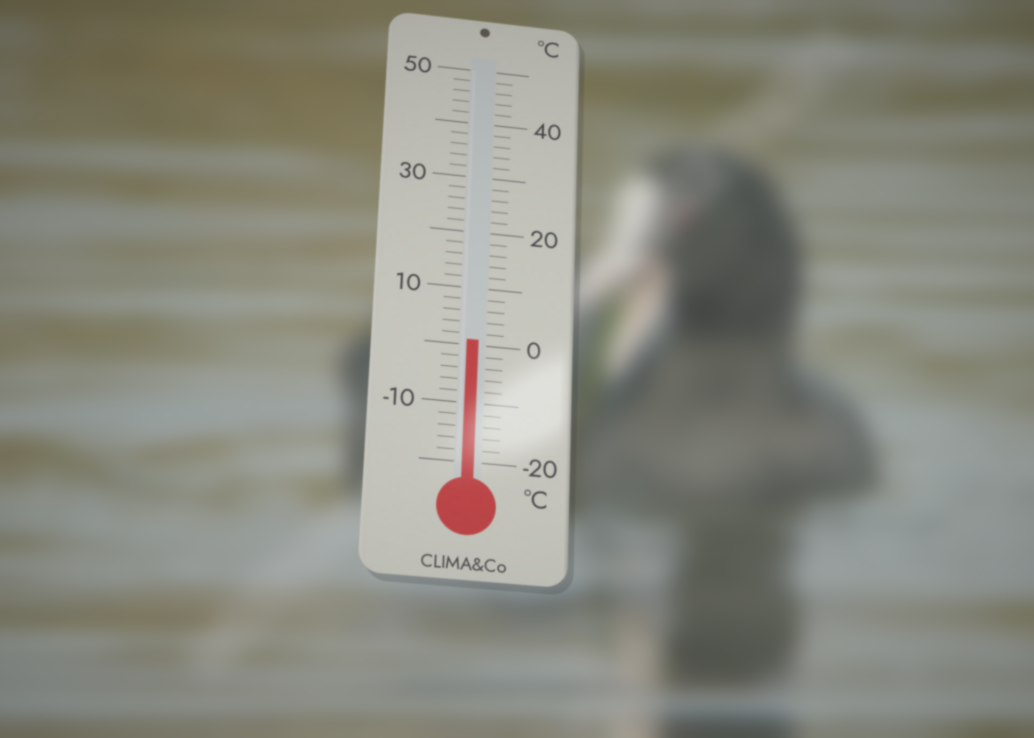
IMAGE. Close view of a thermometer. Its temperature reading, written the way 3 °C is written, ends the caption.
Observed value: 1 °C
